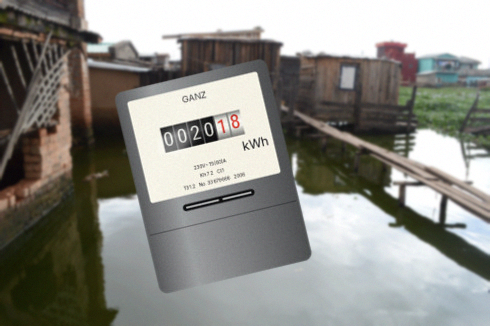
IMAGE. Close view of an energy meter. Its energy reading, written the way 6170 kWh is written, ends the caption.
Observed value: 20.18 kWh
